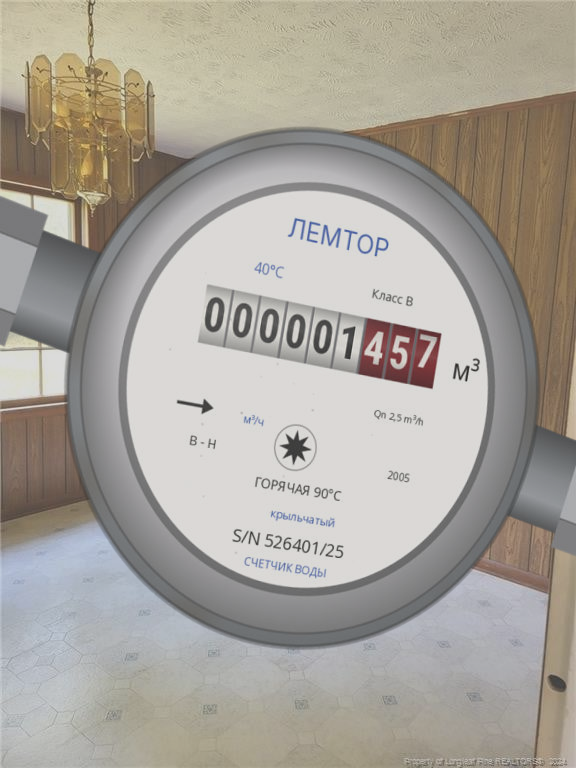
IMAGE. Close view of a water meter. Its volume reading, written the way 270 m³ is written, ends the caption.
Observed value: 1.457 m³
